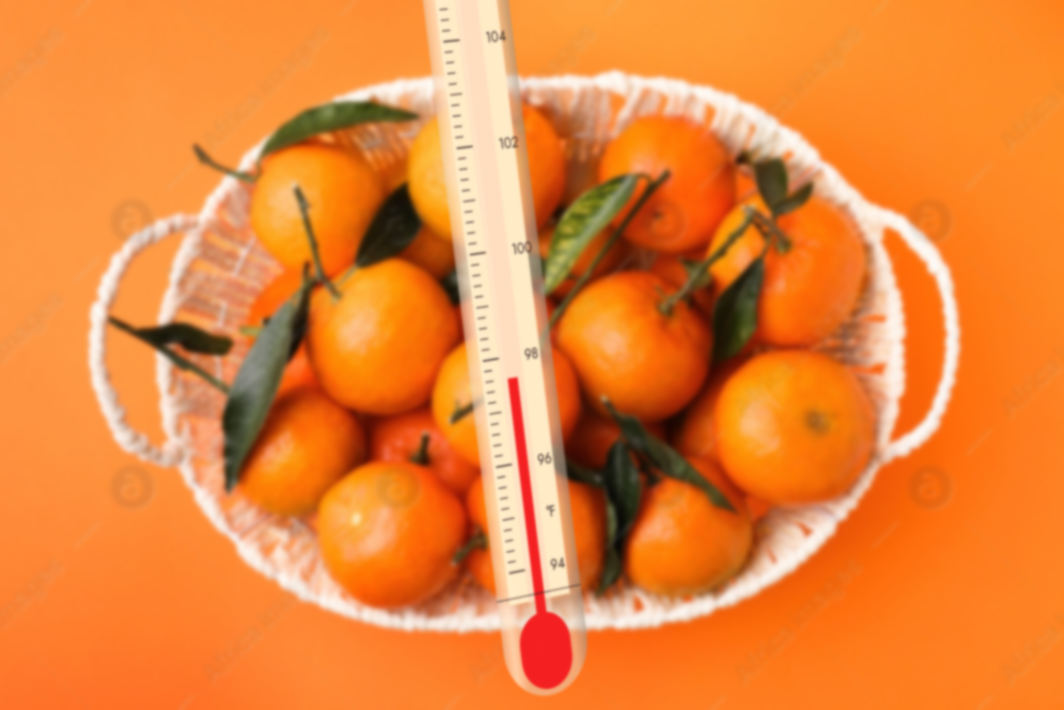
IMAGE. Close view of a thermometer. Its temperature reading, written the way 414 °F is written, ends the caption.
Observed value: 97.6 °F
